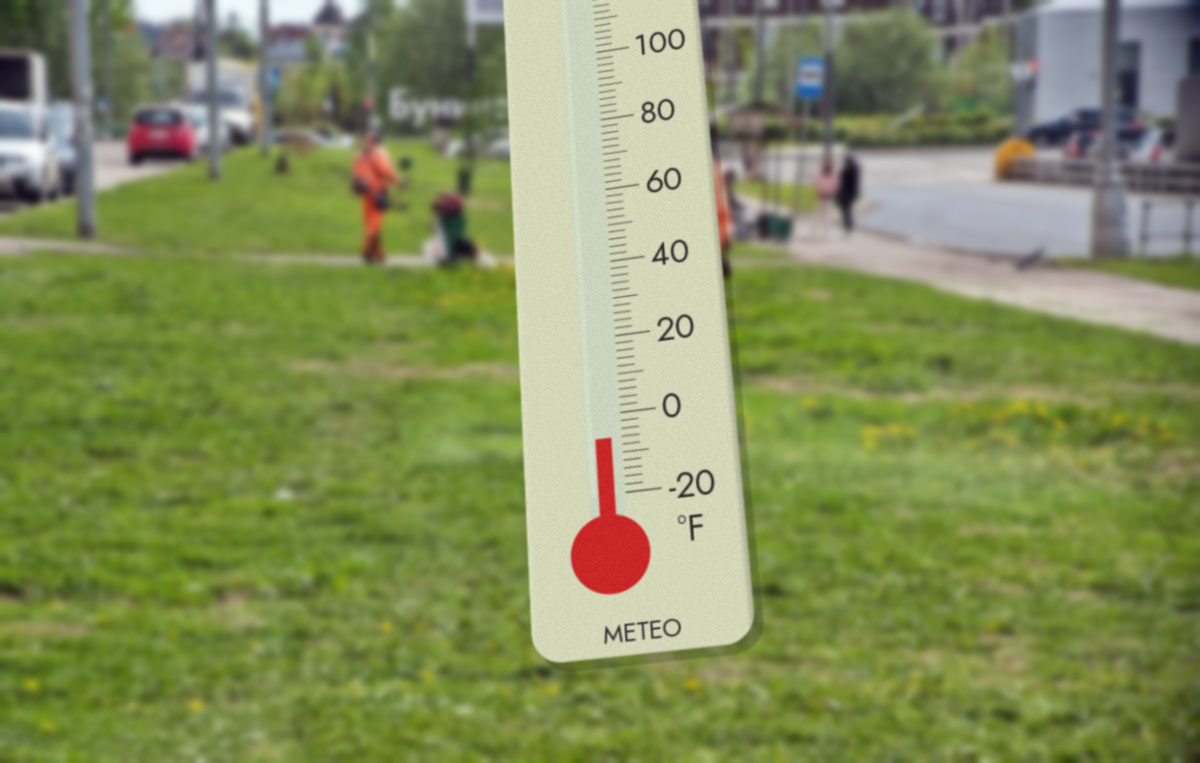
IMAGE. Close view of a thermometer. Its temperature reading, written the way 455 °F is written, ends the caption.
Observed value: -6 °F
